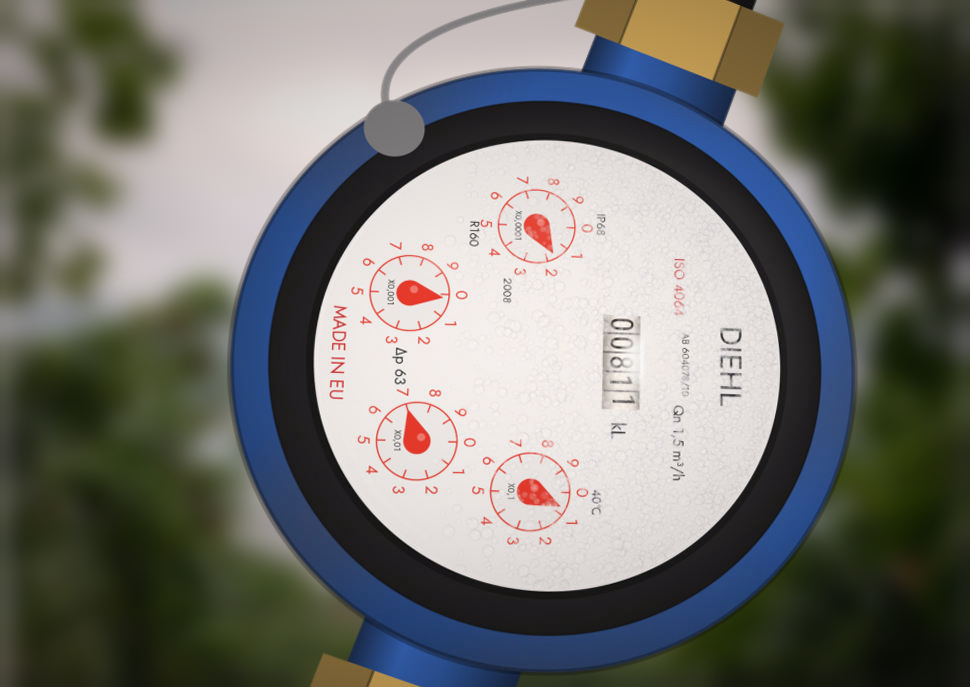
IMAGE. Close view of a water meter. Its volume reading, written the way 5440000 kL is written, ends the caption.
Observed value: 811.0701 kL
